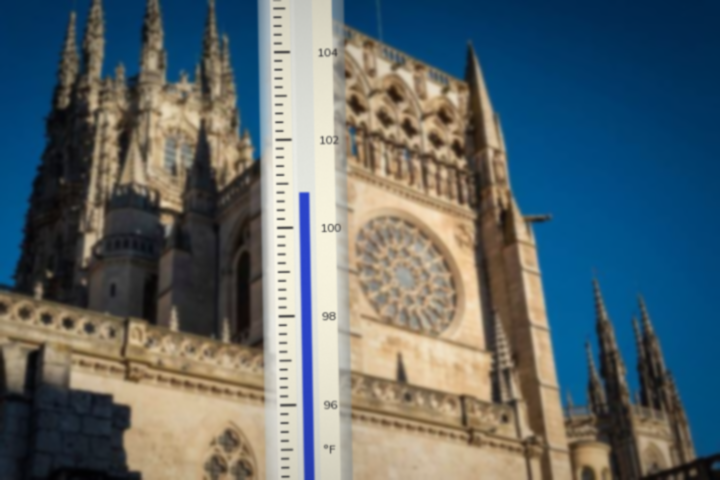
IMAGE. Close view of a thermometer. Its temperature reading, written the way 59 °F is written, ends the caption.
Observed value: 100.8 °F
